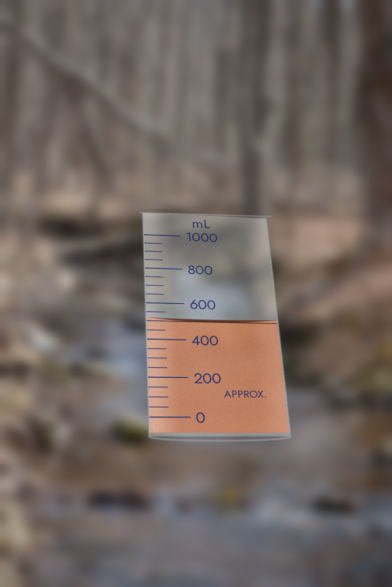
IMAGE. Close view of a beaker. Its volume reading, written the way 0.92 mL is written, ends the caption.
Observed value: 500 mL
